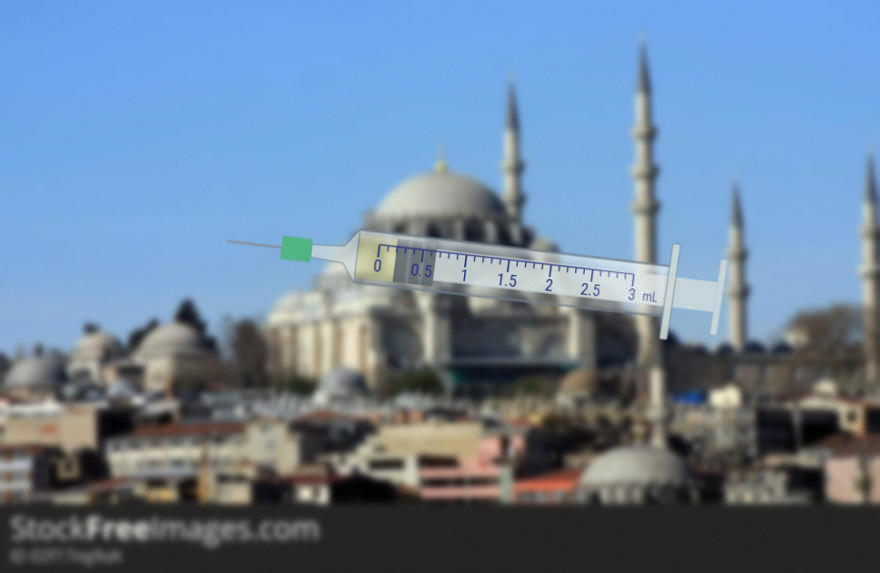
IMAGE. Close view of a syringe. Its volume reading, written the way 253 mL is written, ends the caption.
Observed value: 0.2 mL
